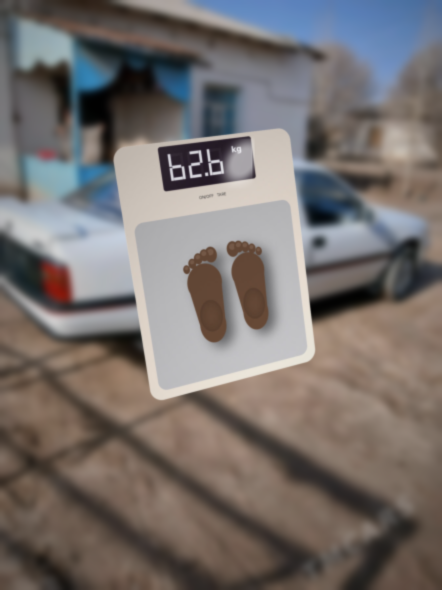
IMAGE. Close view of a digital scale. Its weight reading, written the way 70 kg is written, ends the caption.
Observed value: 62.6 kg
